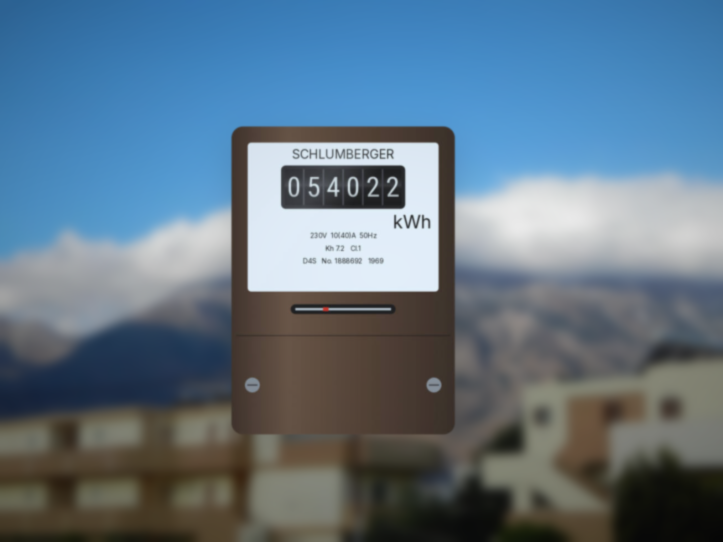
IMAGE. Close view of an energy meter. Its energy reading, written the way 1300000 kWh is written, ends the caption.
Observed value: 54022 kWh
